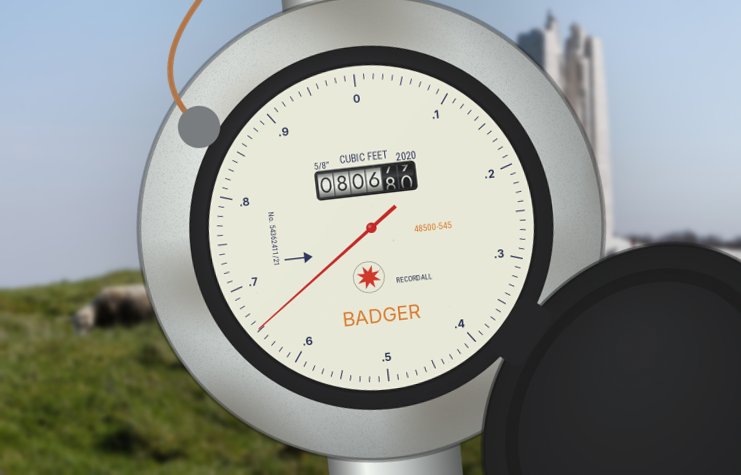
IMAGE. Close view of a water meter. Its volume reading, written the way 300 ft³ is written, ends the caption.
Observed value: 80679.65 ft³
